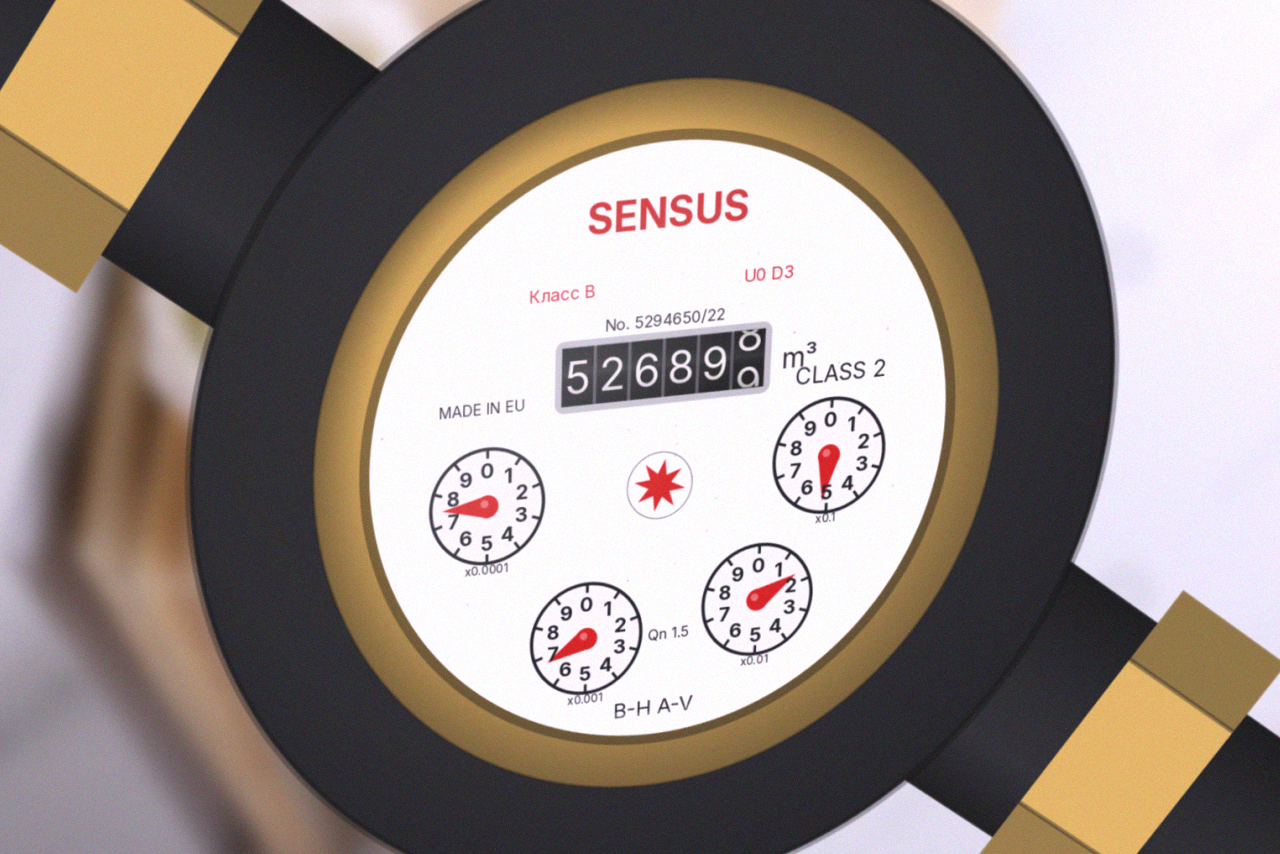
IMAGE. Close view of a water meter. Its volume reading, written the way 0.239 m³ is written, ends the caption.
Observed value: 526898.5167 m³
